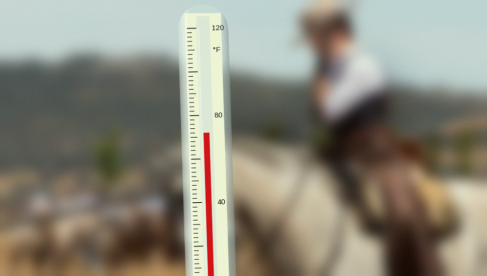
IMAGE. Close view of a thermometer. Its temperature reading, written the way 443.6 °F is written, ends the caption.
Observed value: 72 °F
